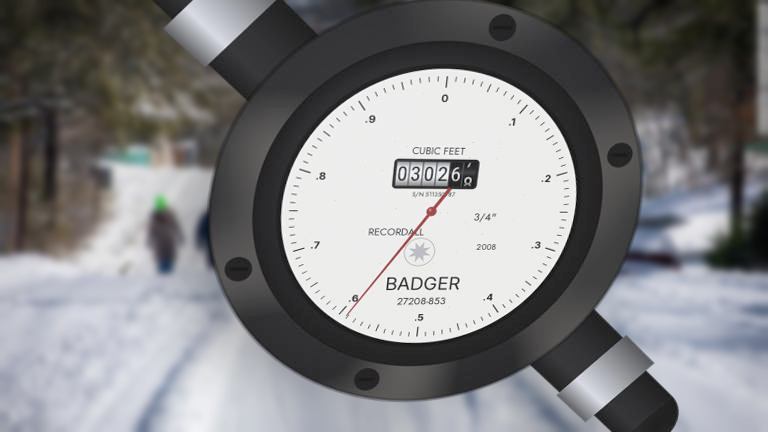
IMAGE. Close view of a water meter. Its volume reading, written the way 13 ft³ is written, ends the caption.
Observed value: 30267.59 ft³
